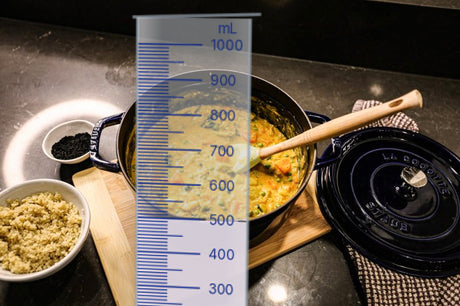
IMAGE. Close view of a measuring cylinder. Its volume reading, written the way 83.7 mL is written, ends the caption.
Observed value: 500 mL
